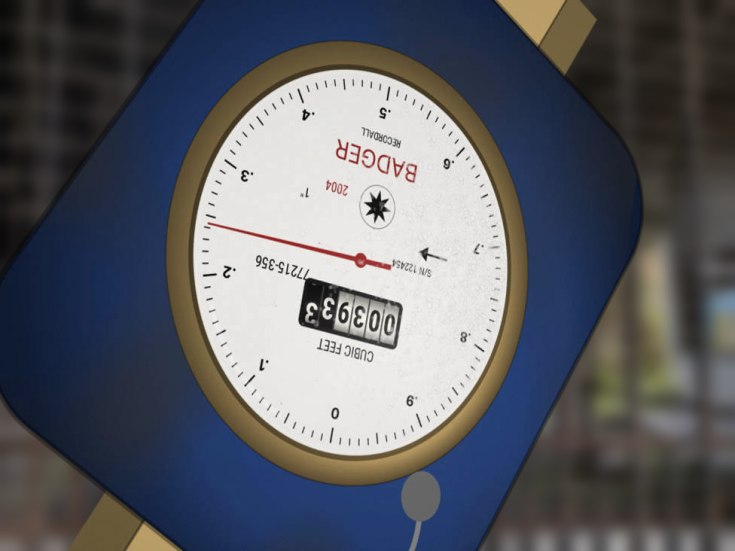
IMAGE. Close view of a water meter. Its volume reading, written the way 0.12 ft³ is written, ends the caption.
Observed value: 3933.24 ft³
